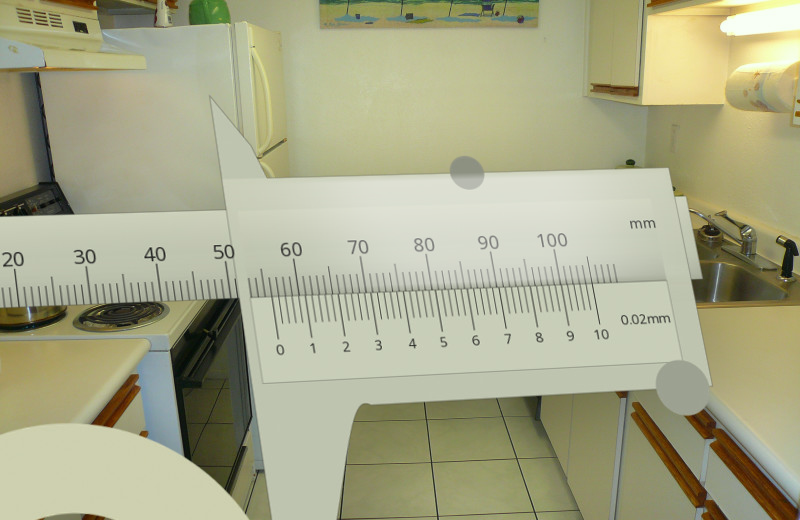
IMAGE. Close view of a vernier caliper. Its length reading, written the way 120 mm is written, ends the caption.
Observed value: 56.0 mm
